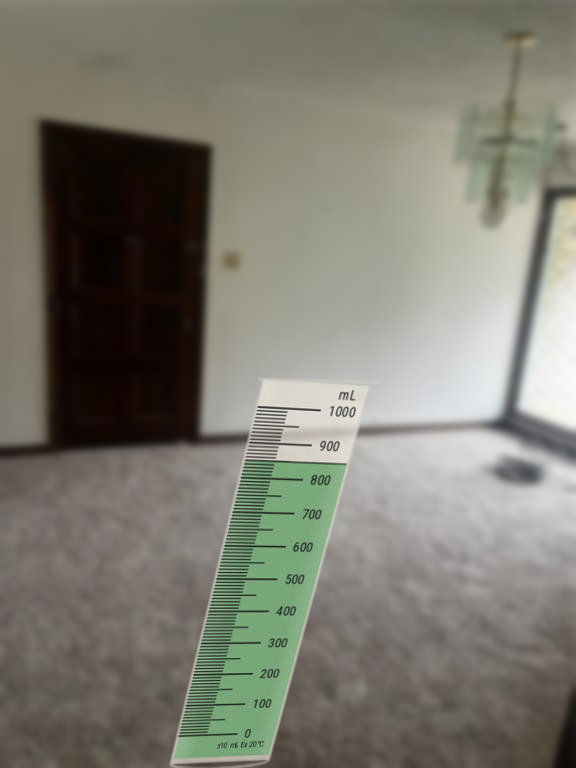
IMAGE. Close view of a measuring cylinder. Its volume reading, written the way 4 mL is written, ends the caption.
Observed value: 850 mL
